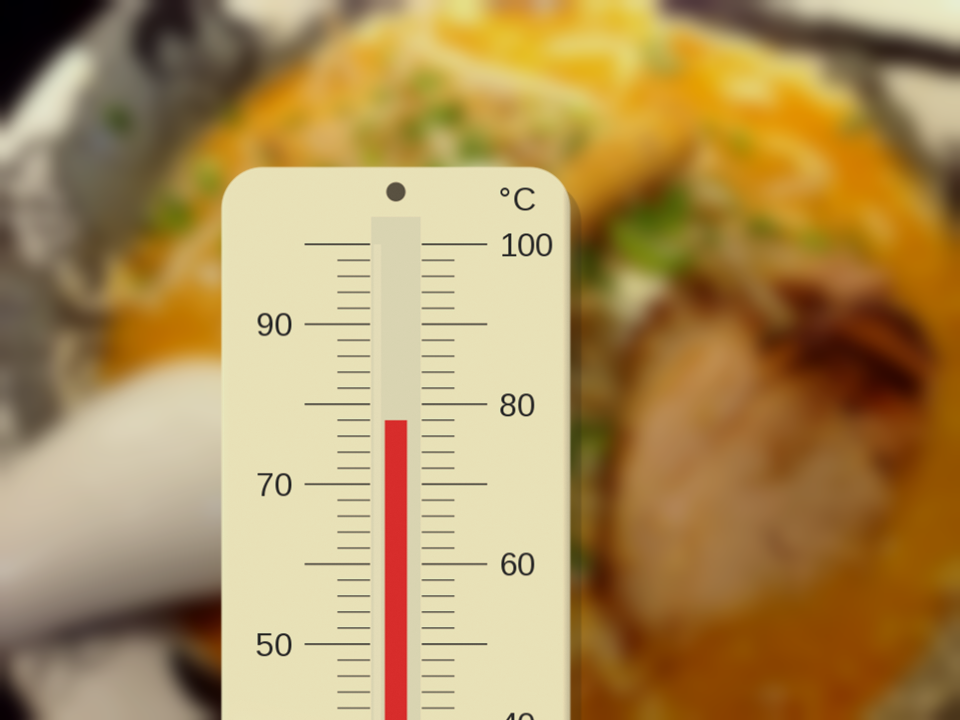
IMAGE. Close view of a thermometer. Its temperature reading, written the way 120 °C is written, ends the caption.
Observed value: 78 °C
